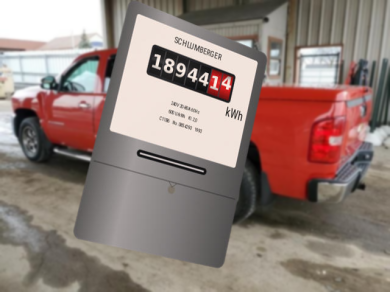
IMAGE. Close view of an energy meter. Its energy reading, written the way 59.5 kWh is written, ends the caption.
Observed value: 18944.14 kWh
